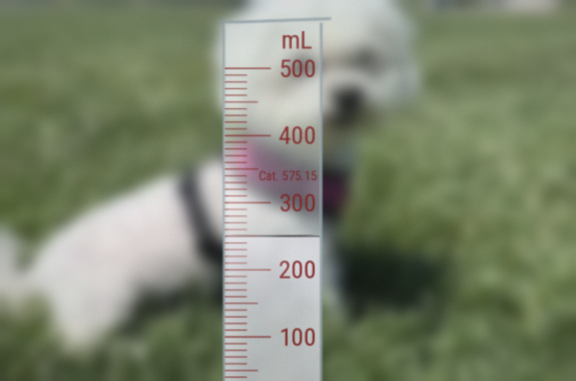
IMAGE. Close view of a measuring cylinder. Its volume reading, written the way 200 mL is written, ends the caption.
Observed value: 250 mL
